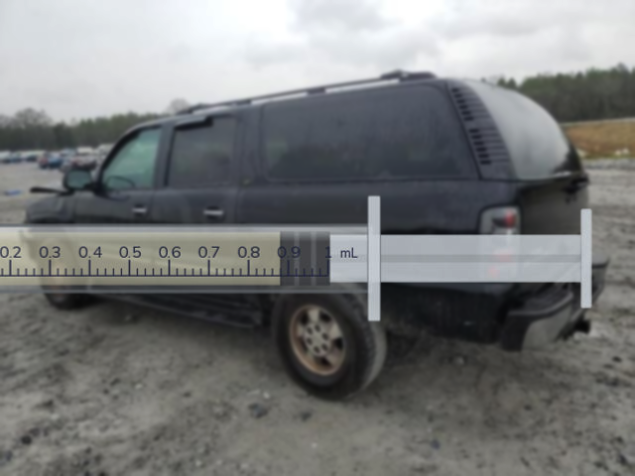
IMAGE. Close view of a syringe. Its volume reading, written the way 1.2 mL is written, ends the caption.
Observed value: 0.88 mL
